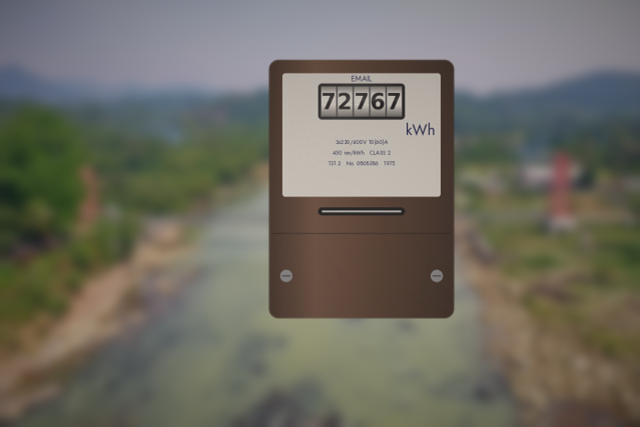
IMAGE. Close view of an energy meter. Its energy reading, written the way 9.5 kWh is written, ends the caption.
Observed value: 72767 kWh
